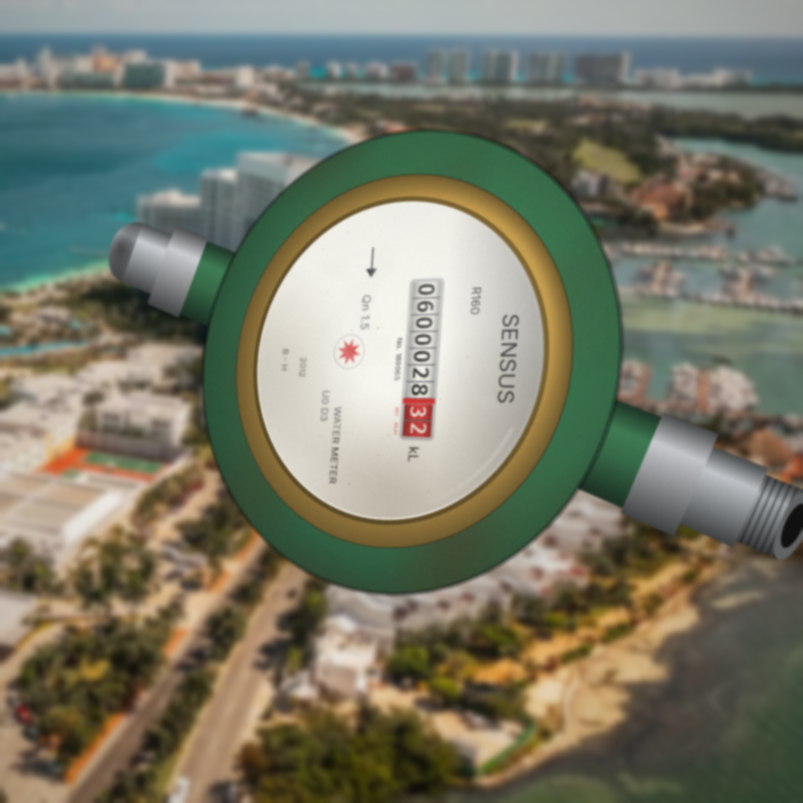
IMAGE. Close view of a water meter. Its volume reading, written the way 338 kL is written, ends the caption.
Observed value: 600028.32 kL
